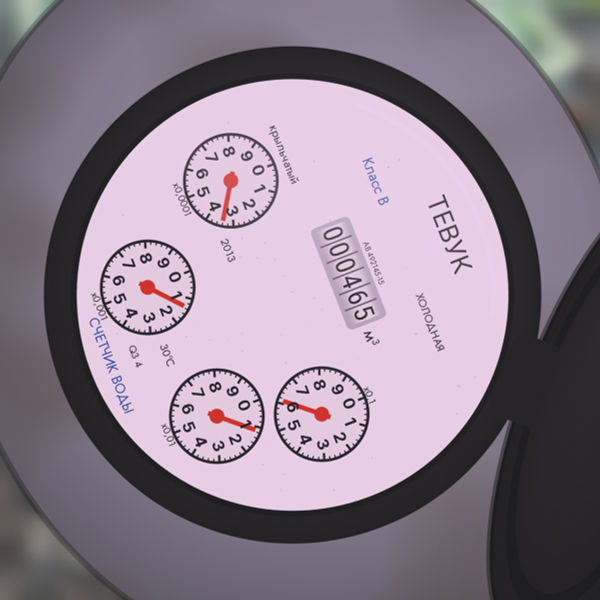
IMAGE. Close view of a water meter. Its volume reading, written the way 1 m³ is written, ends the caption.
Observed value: 465.6113 m³
